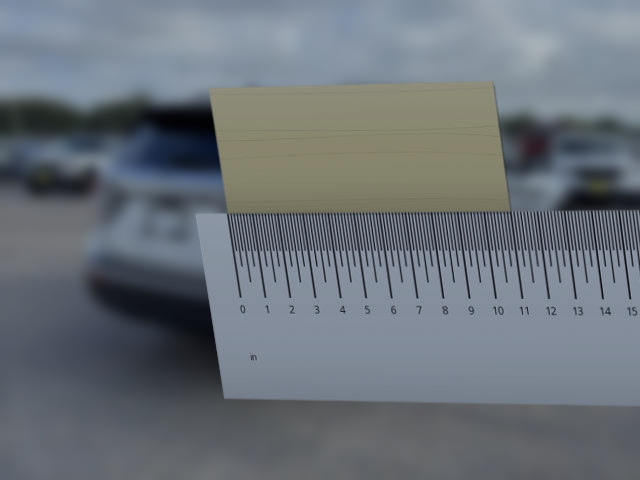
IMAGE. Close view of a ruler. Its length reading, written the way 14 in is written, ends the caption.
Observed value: 11 in
